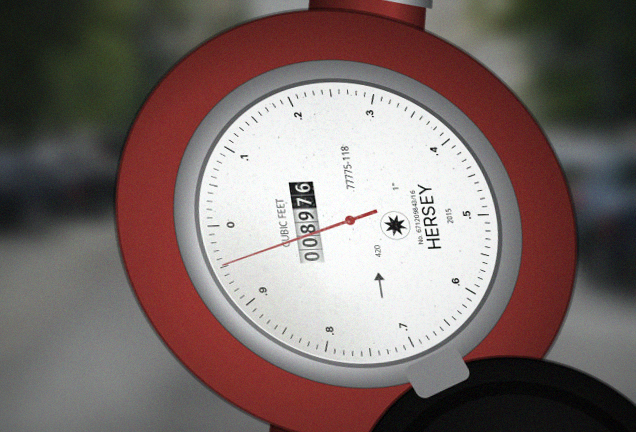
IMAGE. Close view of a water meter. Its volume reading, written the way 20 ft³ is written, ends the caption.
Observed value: 8975.95 ft³
